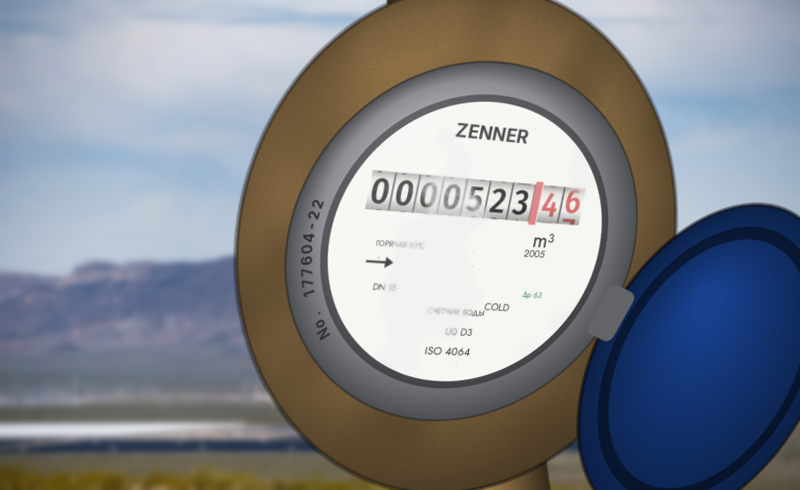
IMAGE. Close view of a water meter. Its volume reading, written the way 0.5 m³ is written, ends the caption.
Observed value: 523.46 m³
